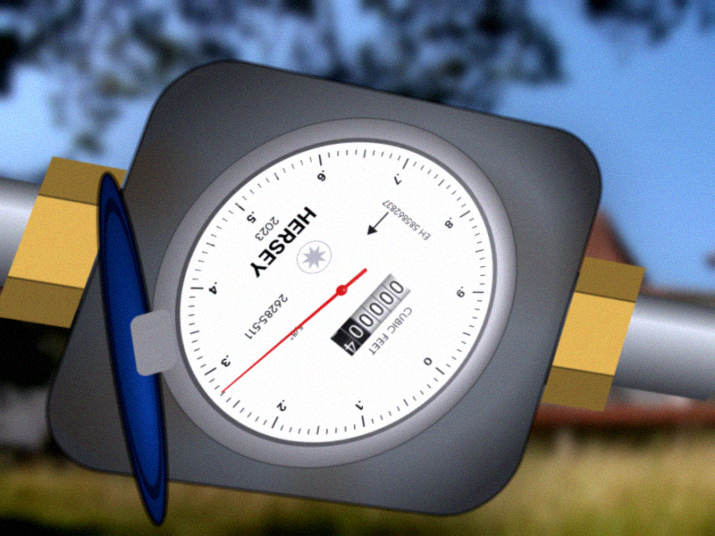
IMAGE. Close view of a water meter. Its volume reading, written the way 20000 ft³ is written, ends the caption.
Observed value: 4.27 ft³
